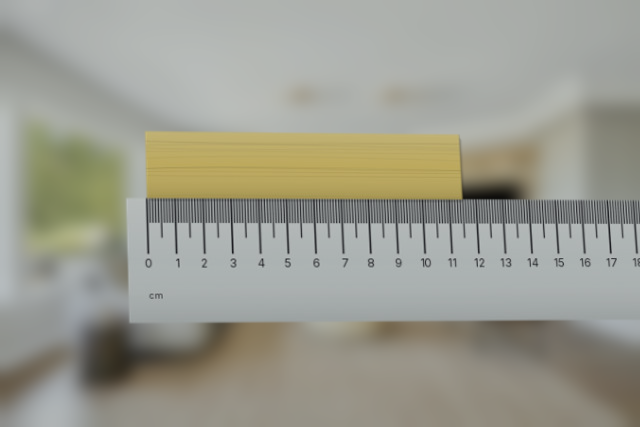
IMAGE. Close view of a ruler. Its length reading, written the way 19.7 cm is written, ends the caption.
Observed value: 11.5 cm
